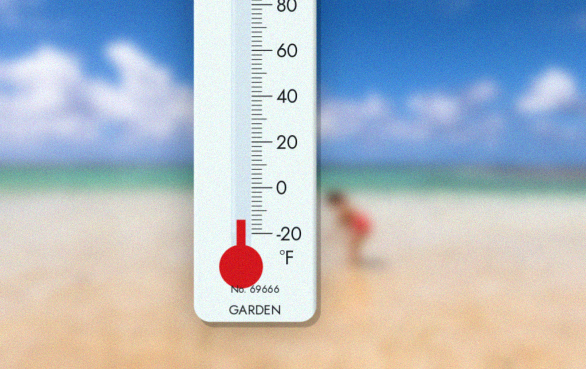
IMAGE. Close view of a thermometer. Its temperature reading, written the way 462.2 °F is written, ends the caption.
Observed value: -14 °F
